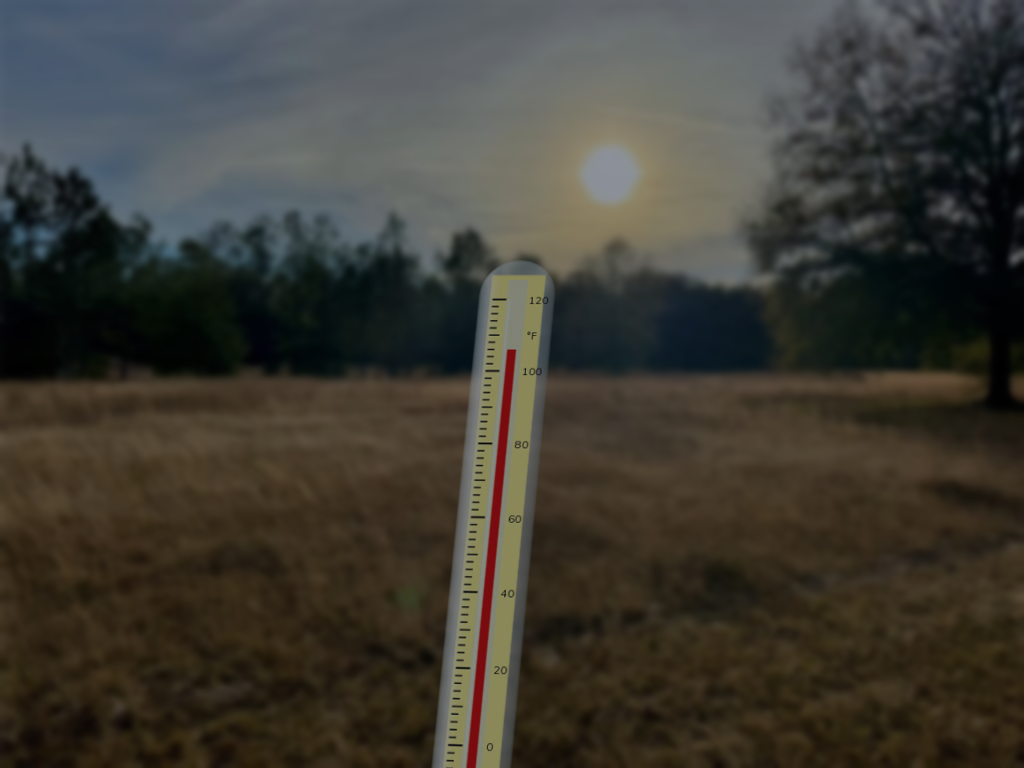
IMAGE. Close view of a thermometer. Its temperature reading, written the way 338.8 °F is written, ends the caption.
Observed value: 106 °F
